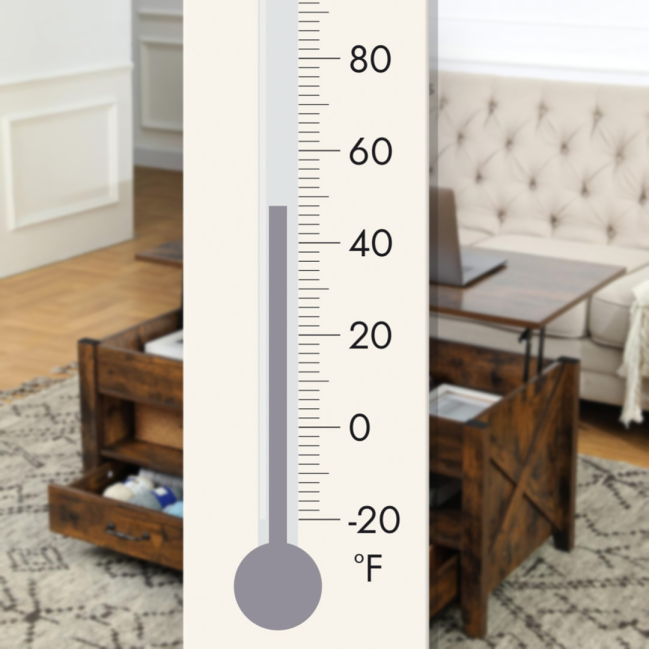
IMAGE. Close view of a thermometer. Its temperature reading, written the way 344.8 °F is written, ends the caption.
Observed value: 48 °F
